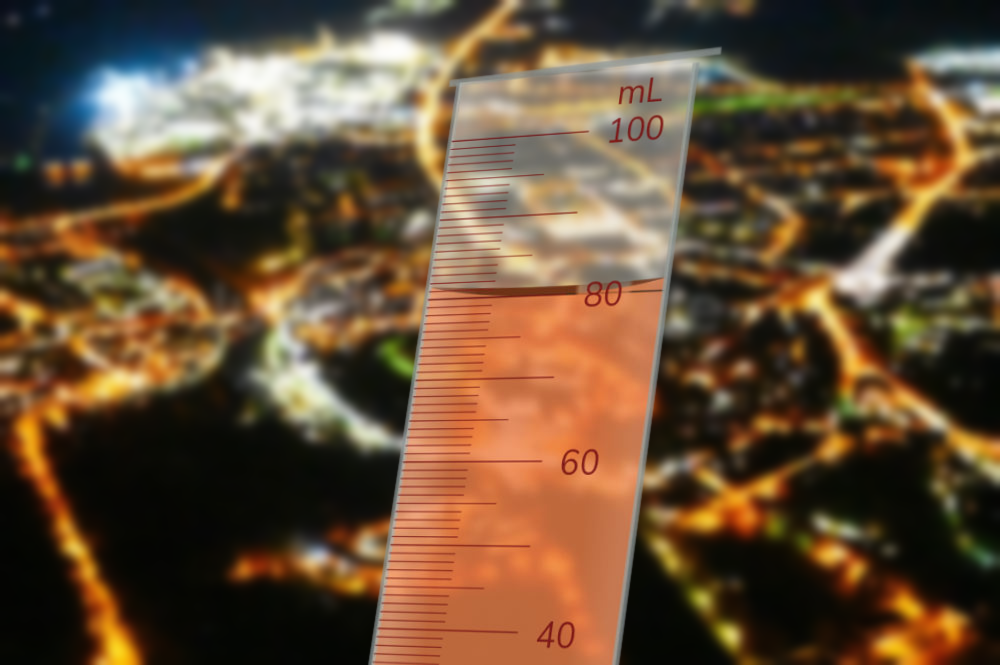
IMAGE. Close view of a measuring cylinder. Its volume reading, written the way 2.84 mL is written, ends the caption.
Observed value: 80 mL
